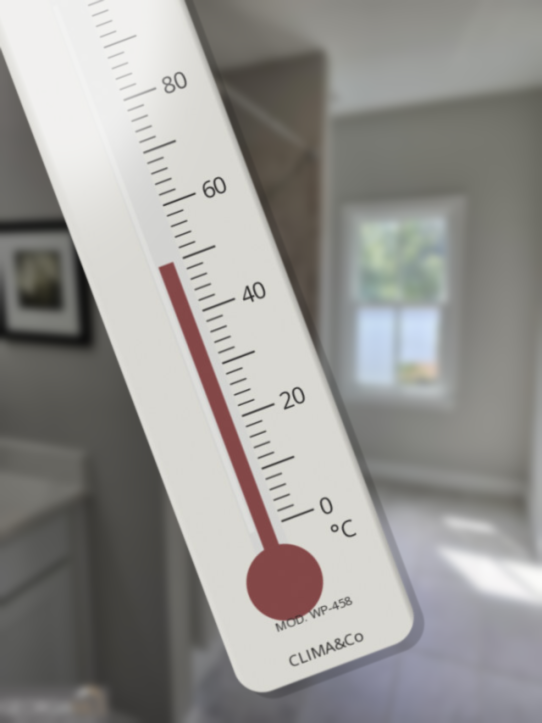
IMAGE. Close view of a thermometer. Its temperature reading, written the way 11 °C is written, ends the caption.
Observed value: 50 °C
